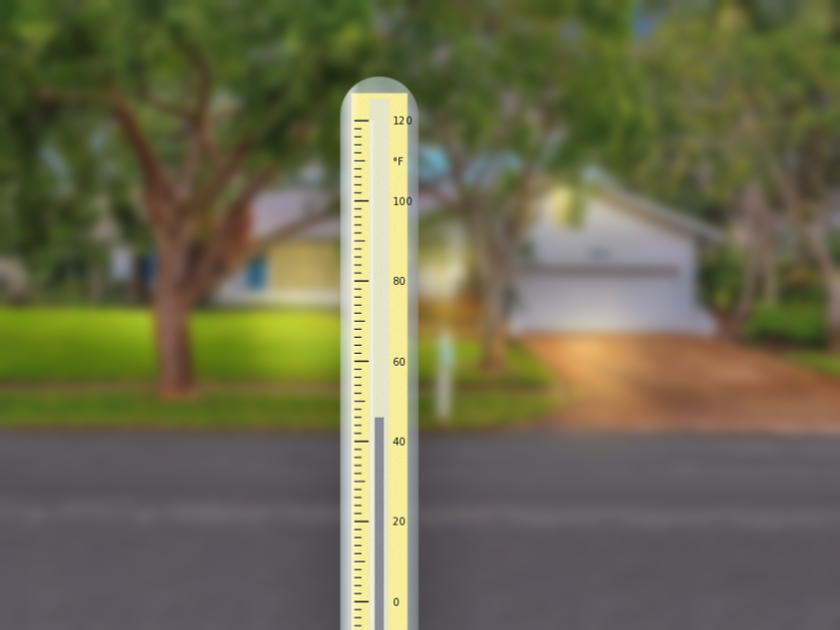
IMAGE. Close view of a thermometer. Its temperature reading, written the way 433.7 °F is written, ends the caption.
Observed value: 46 °F
